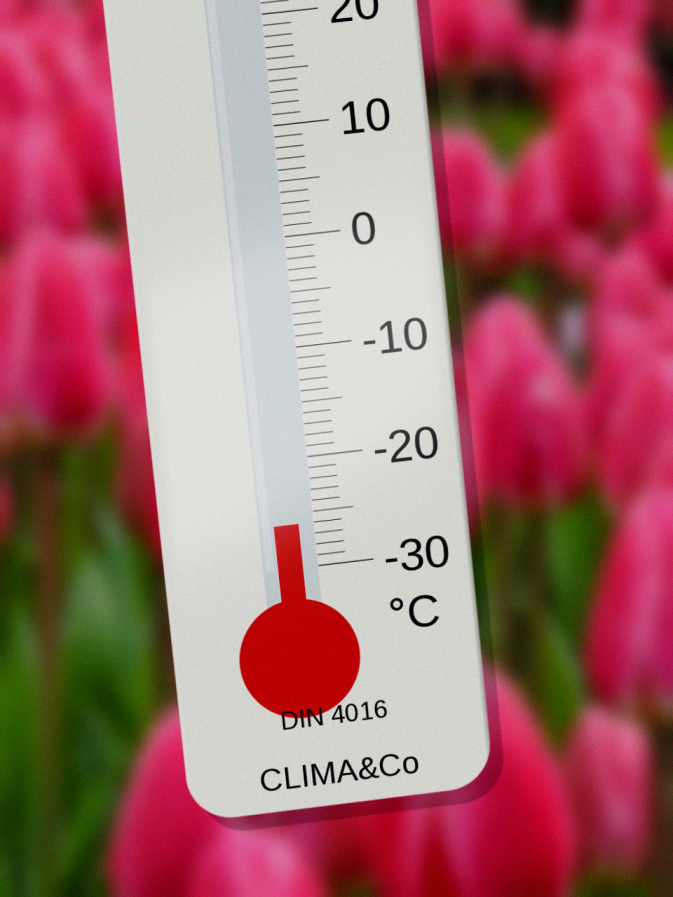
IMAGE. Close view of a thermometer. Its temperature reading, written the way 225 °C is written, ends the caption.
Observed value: -26 °C
